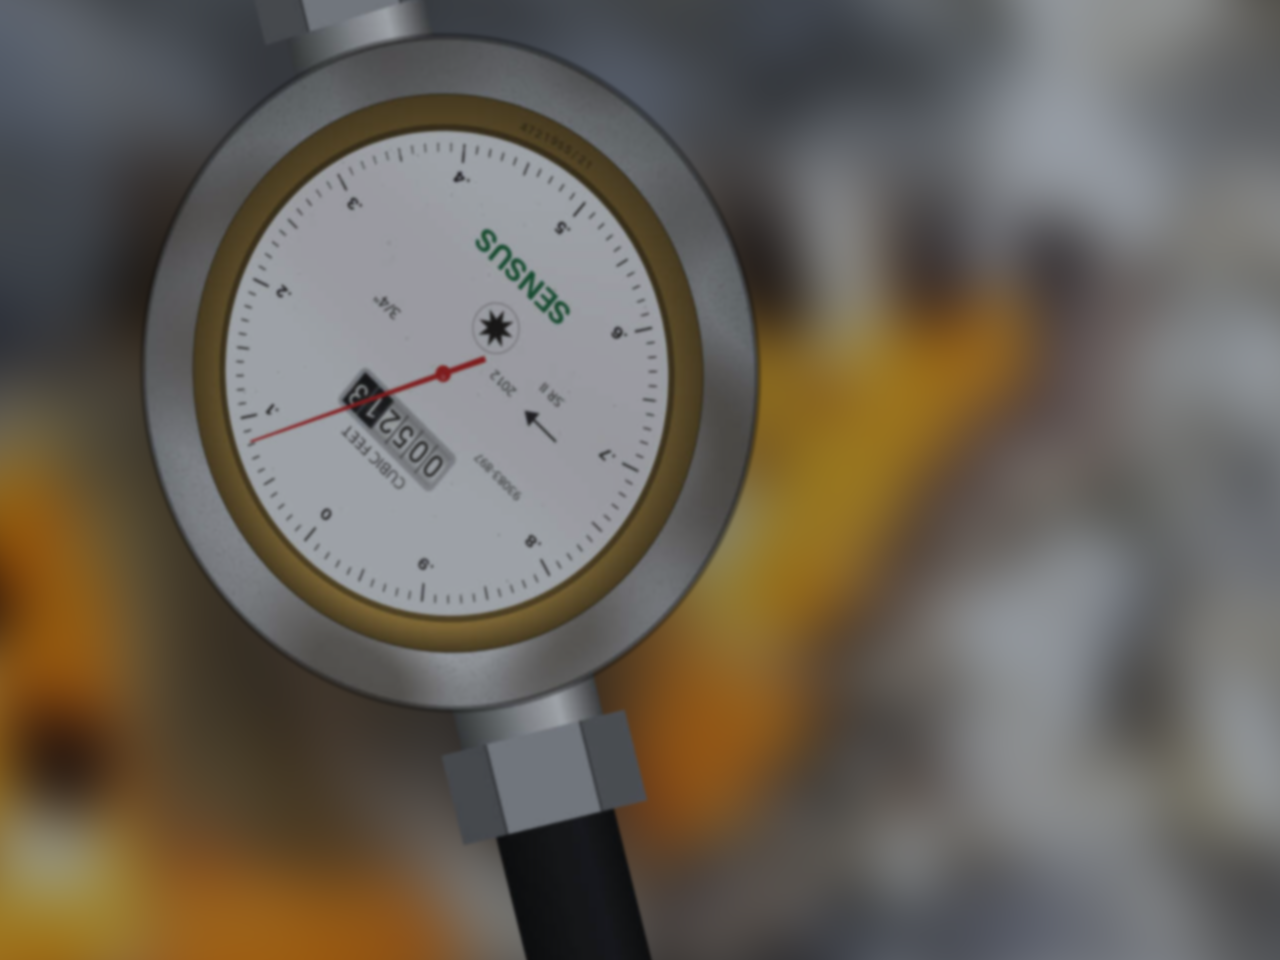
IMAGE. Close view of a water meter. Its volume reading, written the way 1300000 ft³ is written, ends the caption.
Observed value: 5213.08 ft³
